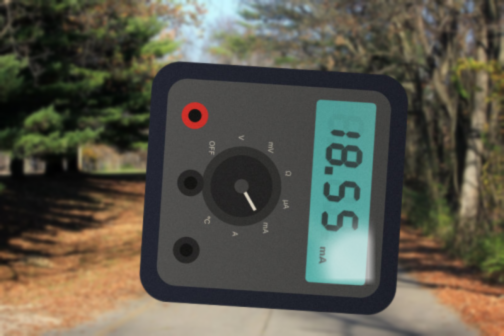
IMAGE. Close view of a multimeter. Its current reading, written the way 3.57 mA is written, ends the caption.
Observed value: 18.55 mA
